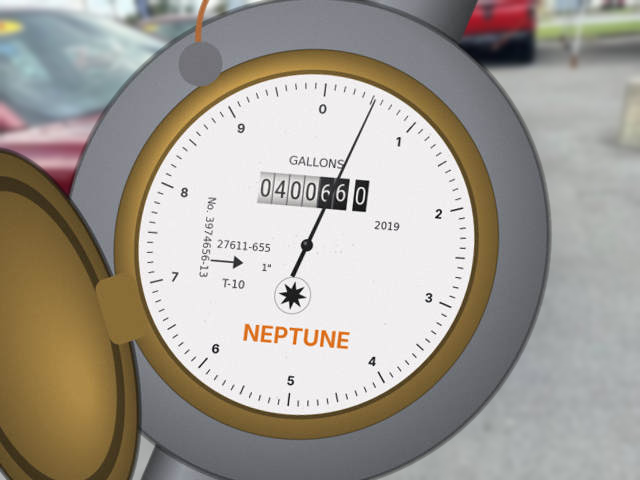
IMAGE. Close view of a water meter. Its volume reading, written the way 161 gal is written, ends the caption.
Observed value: 400660.5 gal
